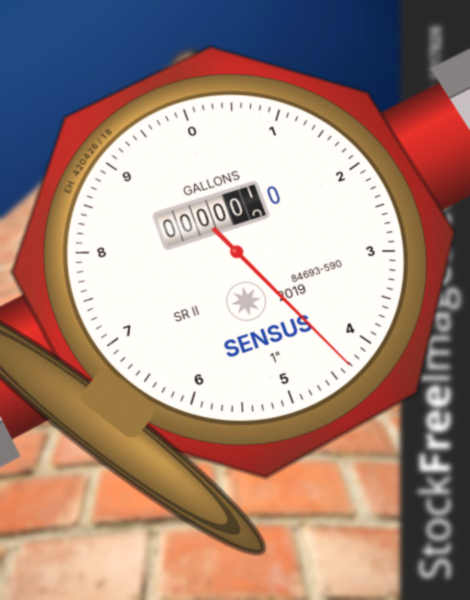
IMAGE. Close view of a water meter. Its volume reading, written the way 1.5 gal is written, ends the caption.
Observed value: 14.3 gal
